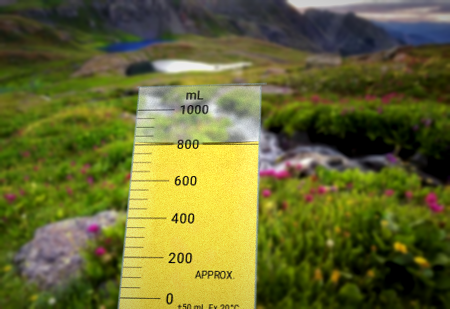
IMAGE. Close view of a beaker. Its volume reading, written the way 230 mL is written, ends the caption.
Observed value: 800 mL
